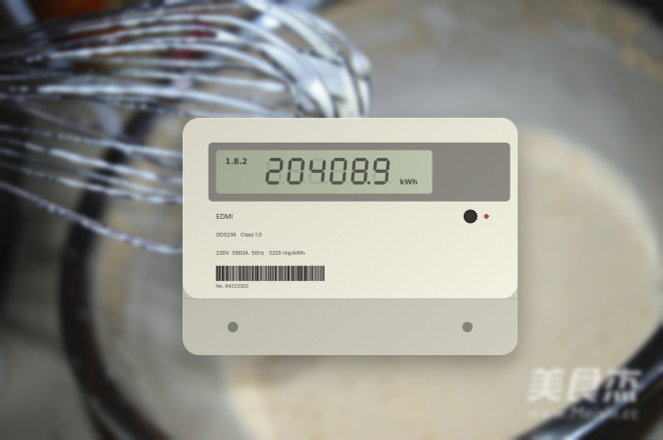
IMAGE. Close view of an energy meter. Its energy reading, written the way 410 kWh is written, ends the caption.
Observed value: 20408.9 kWh
